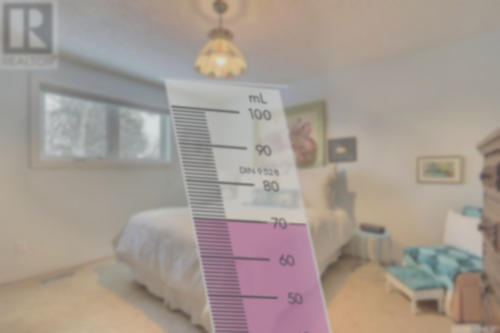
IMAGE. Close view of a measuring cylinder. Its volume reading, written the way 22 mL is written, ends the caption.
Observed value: 70 mL
